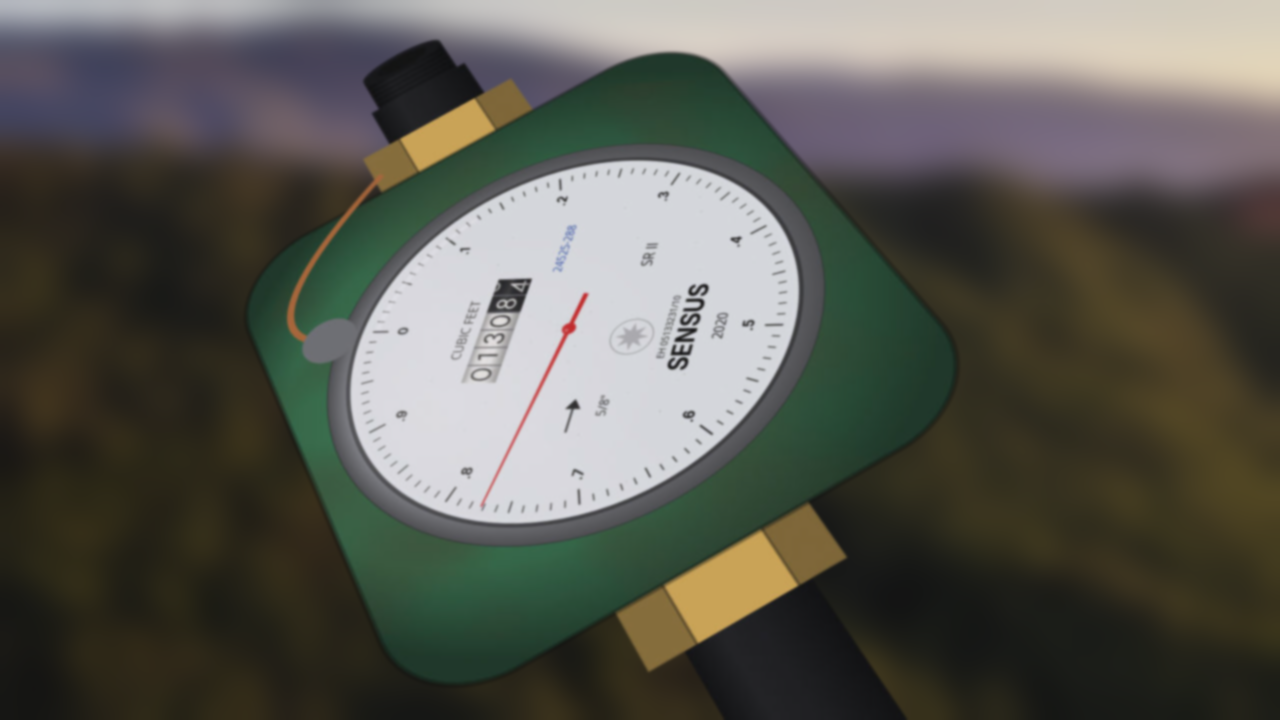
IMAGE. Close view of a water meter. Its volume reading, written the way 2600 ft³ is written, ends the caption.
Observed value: 13083.77 ft³
